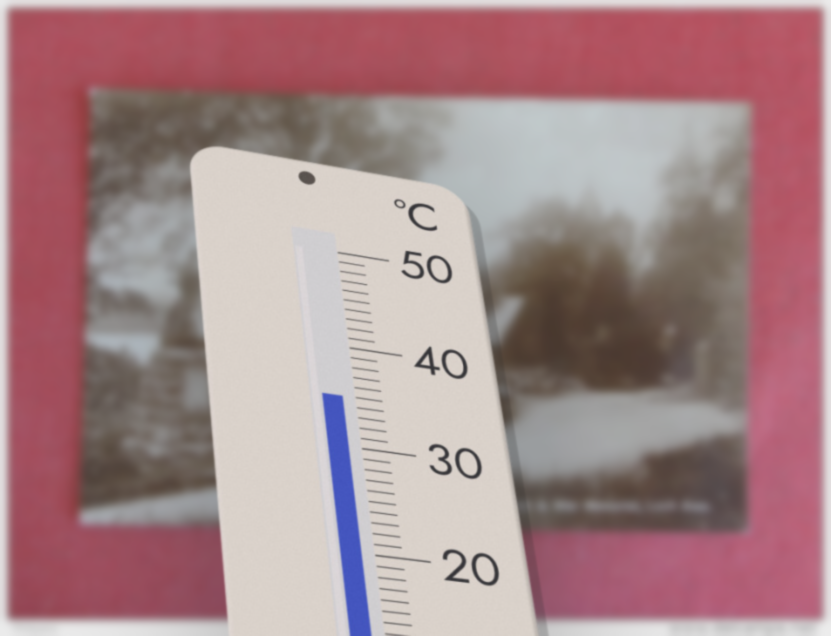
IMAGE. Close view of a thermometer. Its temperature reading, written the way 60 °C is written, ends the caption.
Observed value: 35 °C
